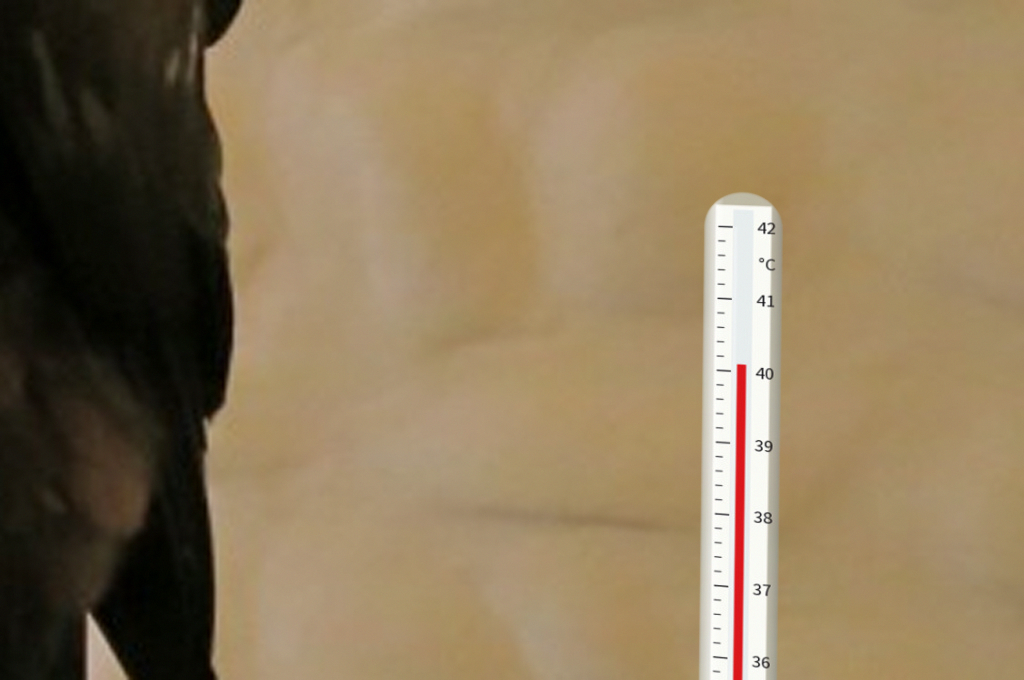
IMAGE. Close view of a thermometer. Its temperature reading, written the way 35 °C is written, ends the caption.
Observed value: 40.1 °C
